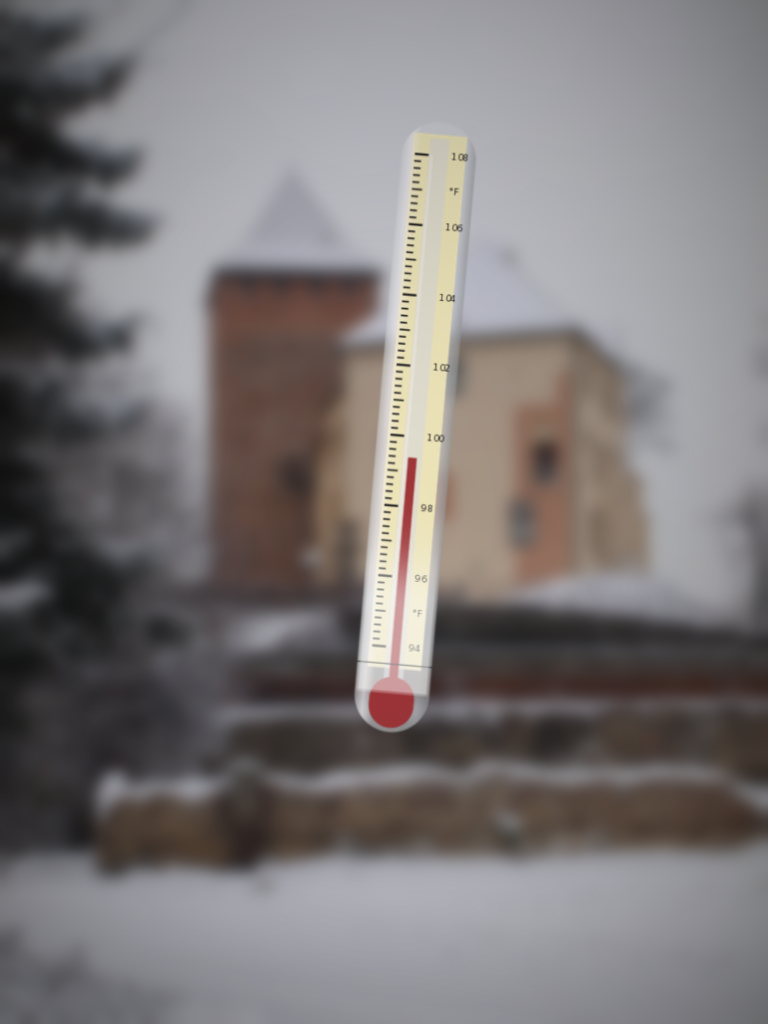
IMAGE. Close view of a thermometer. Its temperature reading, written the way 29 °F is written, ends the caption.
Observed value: 99.4 °F
